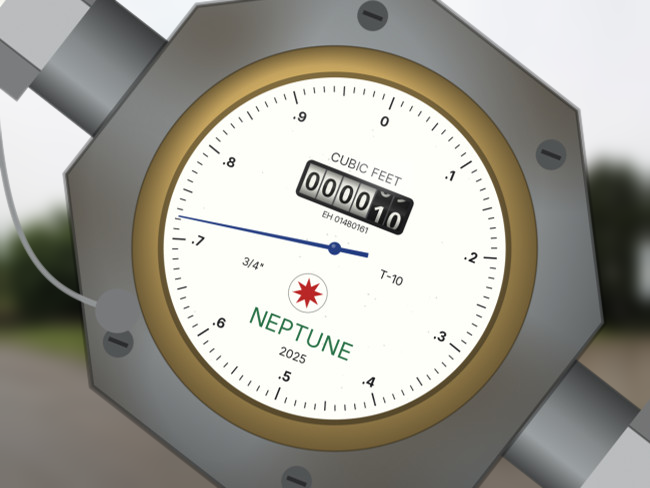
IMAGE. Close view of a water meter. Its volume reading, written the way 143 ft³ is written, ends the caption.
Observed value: 9.72 ft³
